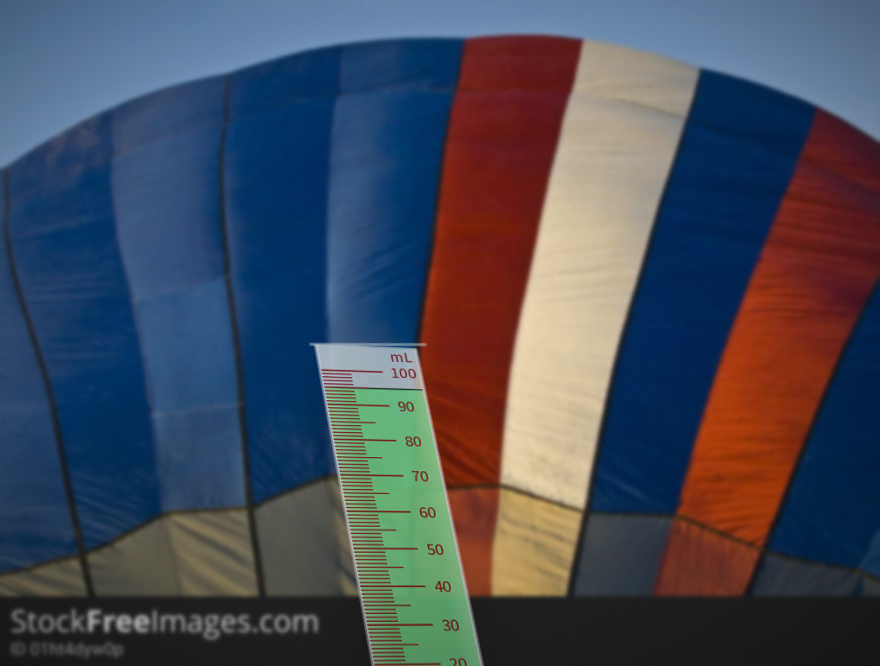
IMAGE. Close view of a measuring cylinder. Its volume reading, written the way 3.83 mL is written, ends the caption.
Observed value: 95 mL
